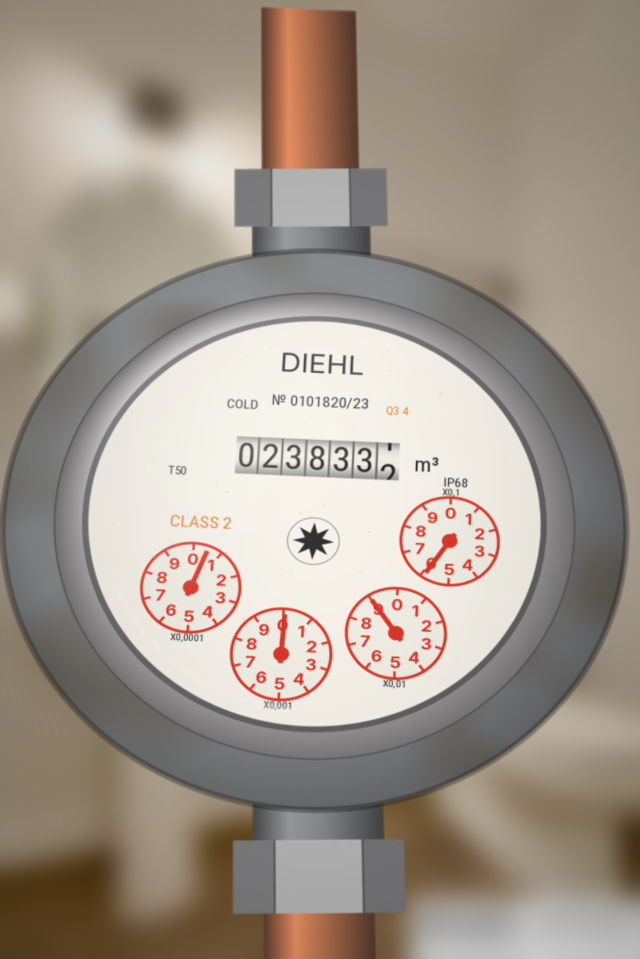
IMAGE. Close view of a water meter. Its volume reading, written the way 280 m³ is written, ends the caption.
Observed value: 238331.5900 m³
